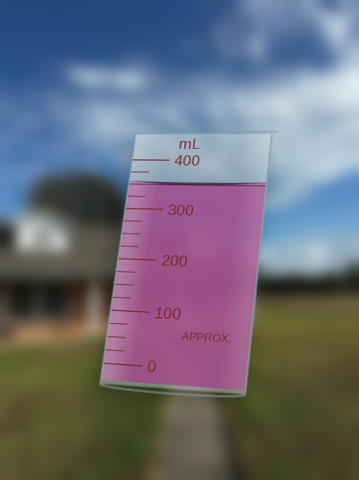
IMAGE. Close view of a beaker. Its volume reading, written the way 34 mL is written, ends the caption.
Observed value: 350 mL
